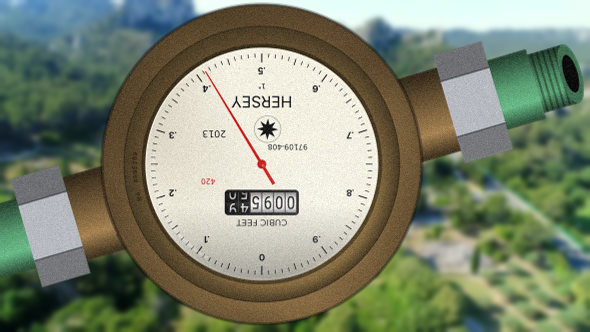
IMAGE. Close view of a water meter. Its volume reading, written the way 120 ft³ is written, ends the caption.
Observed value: 9549.41 ft³
